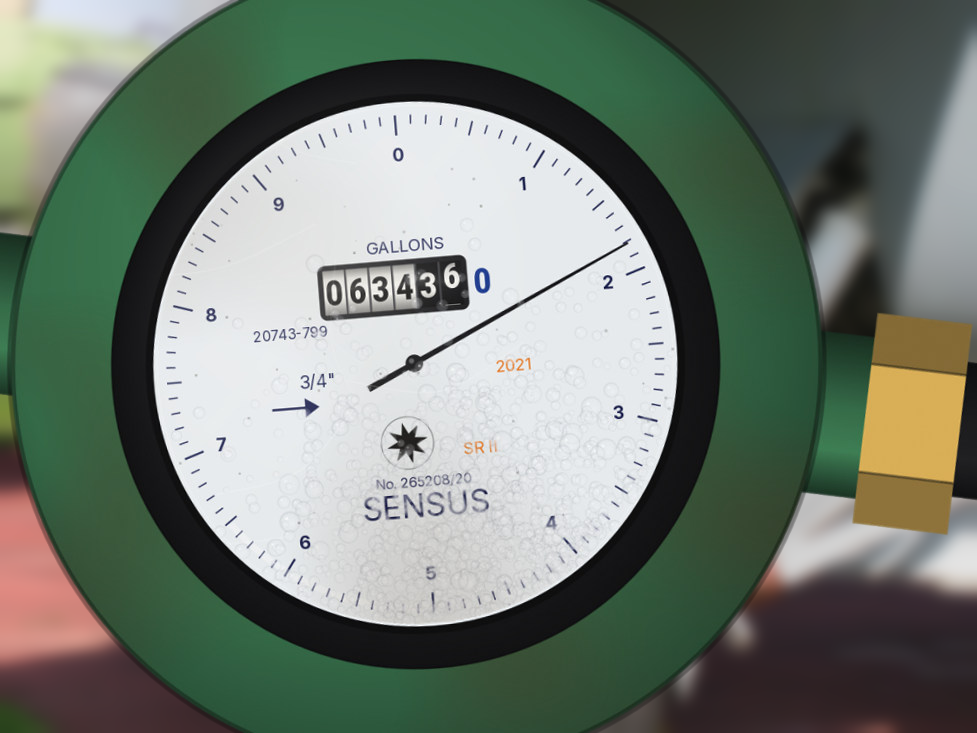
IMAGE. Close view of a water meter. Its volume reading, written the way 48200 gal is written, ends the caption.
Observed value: 634361.8 gal
